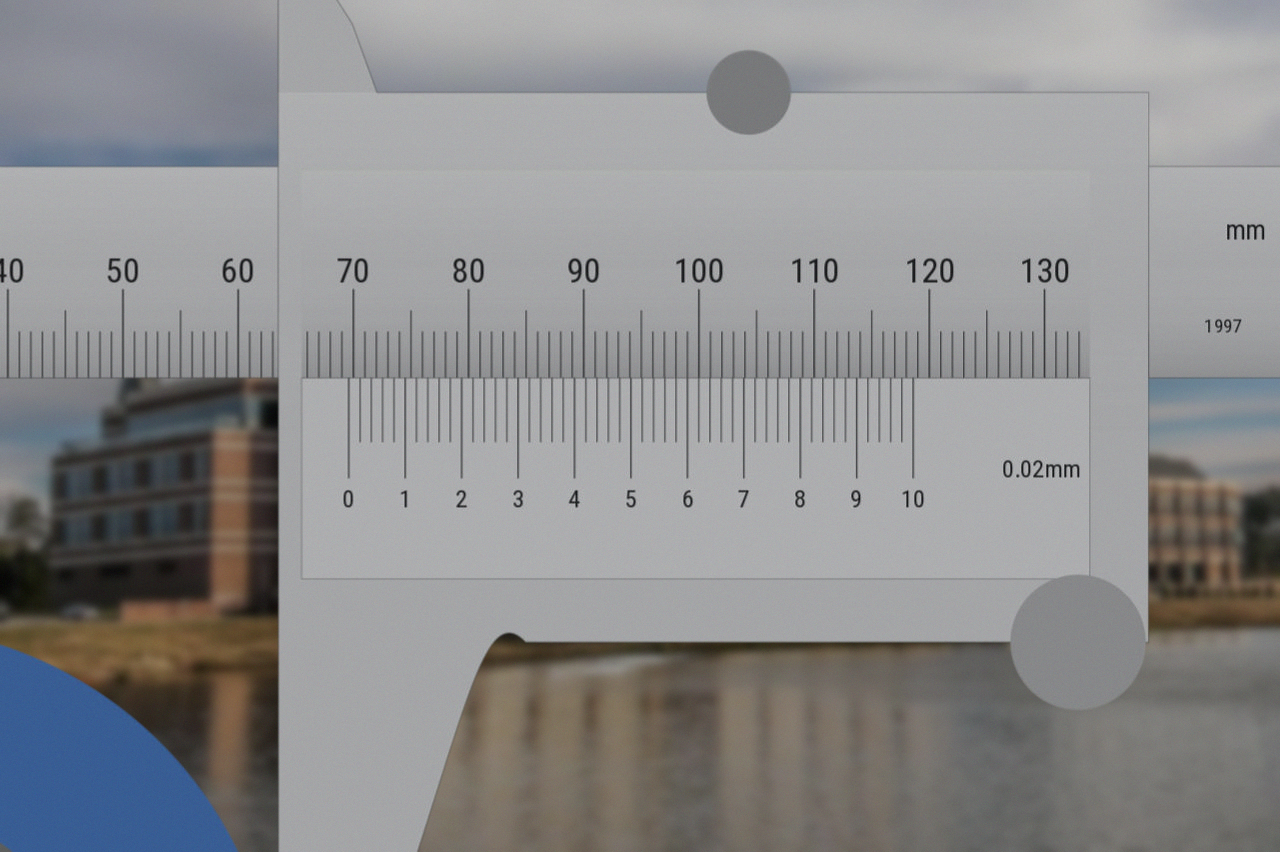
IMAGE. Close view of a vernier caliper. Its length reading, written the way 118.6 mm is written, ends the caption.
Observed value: 69.6 mm
